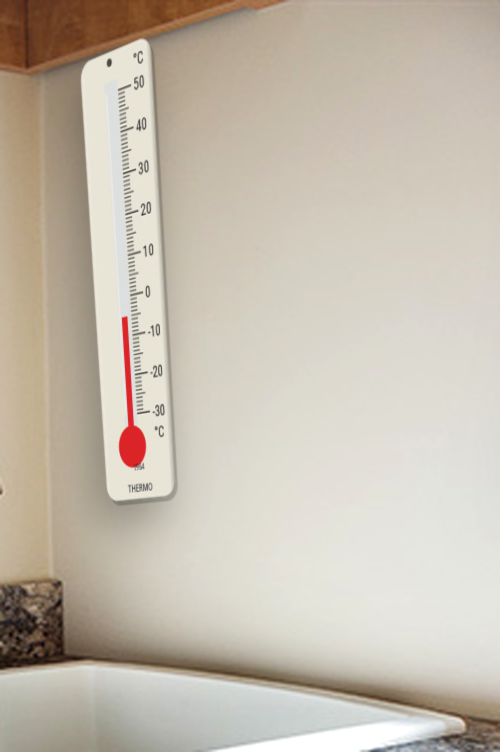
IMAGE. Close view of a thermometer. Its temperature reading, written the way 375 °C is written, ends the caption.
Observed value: -5 °C
